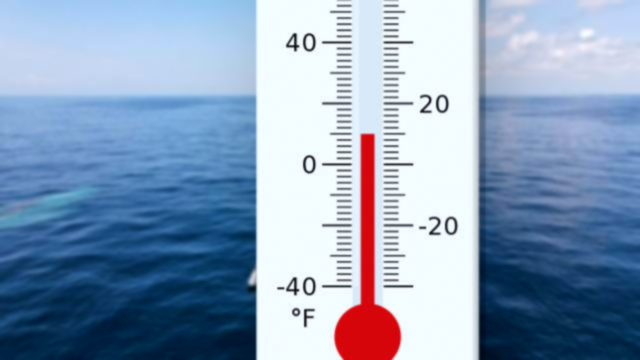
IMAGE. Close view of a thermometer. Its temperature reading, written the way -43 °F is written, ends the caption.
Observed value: 10 °F
